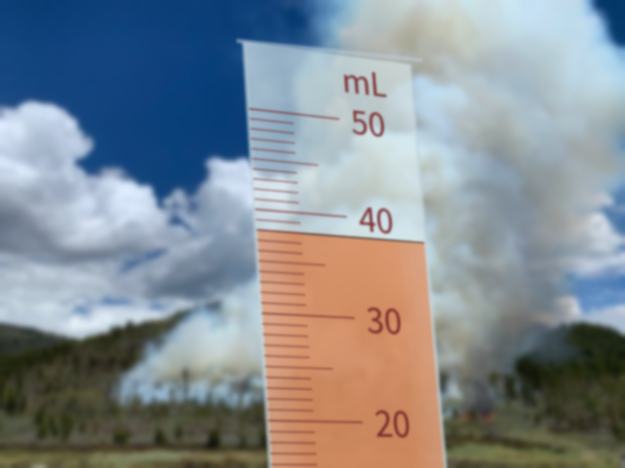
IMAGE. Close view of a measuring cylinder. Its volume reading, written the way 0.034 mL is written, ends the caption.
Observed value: 38 mL
